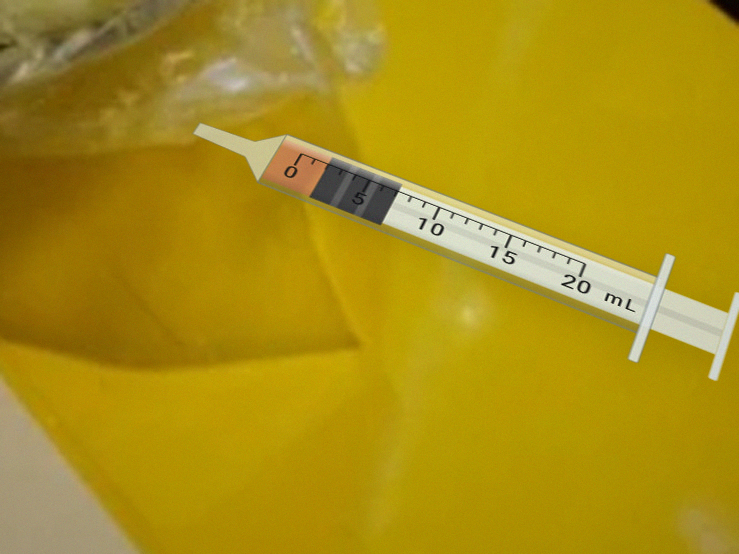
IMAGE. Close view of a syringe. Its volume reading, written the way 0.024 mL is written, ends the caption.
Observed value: 2 mL
